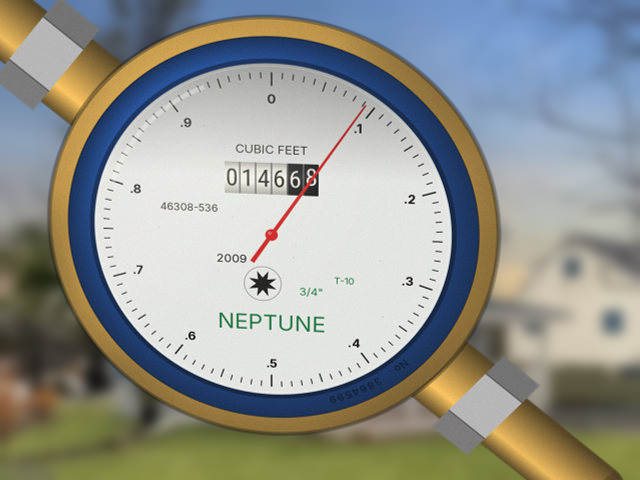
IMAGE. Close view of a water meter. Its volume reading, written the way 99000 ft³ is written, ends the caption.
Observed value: 14668.09 ft³
